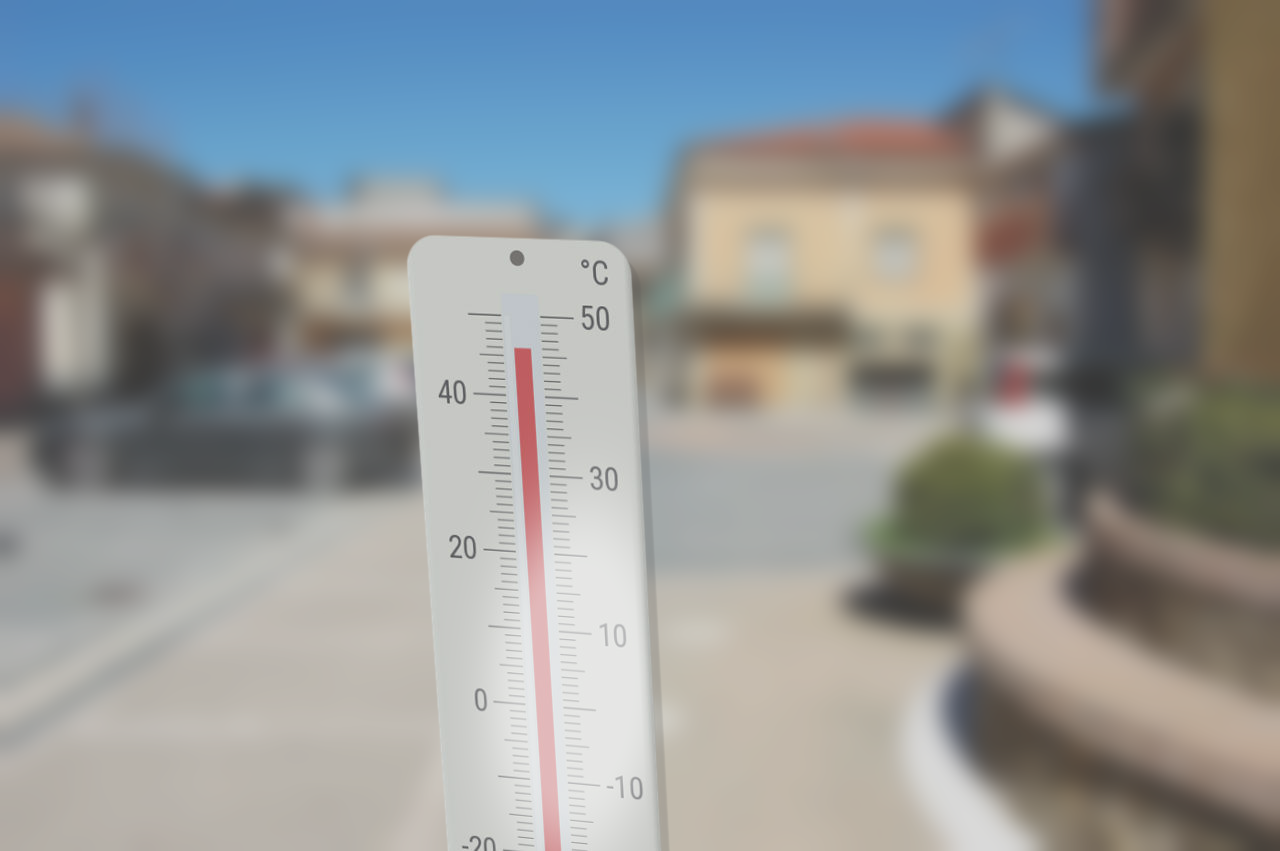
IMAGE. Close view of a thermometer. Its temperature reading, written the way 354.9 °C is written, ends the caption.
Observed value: 46 °C
